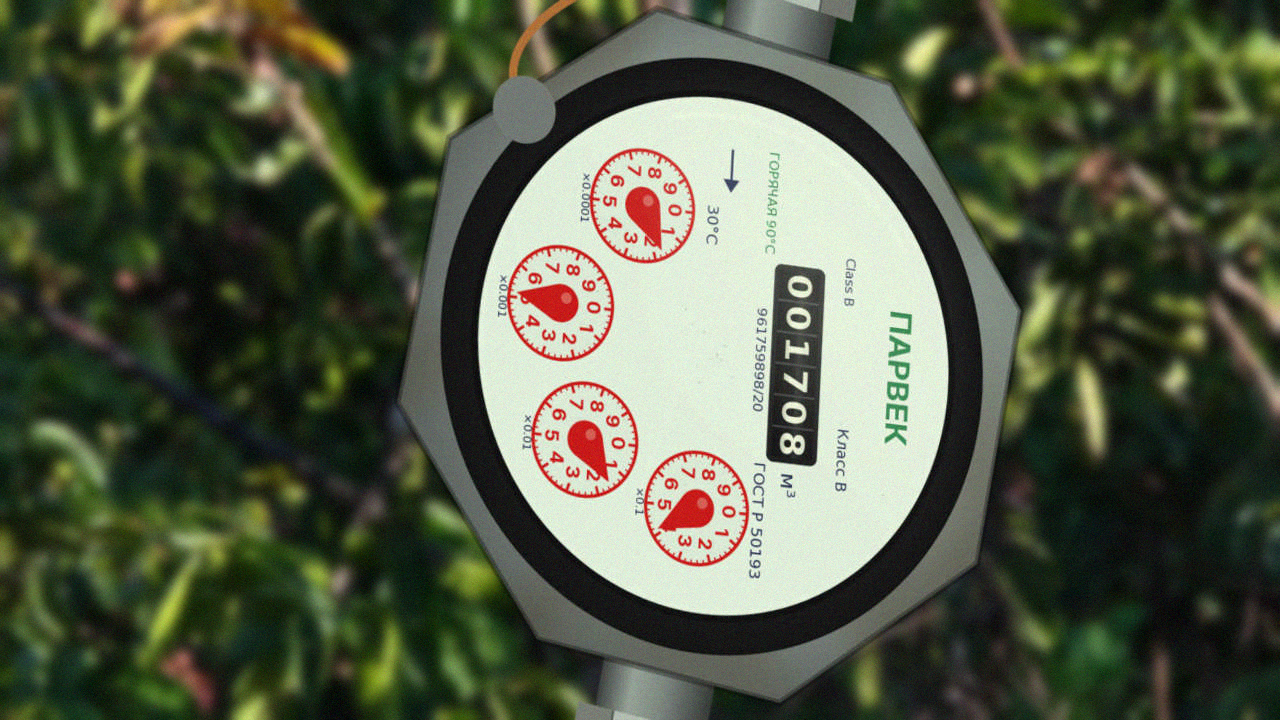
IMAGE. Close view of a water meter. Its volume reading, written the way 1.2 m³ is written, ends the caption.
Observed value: 1708.4151 m³
